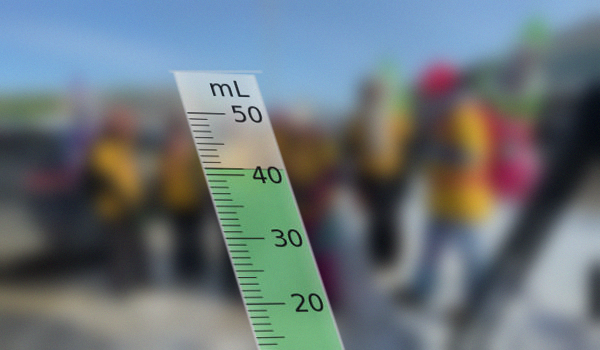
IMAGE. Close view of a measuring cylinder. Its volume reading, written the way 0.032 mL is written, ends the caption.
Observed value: 41 mL
